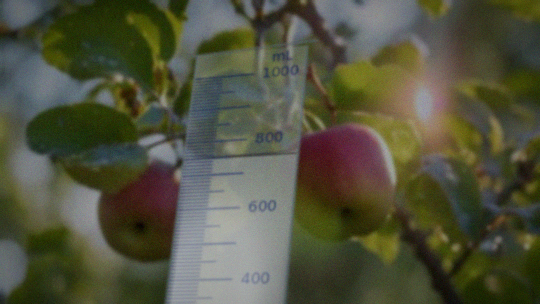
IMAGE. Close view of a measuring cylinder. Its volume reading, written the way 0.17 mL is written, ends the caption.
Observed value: 750 mL
